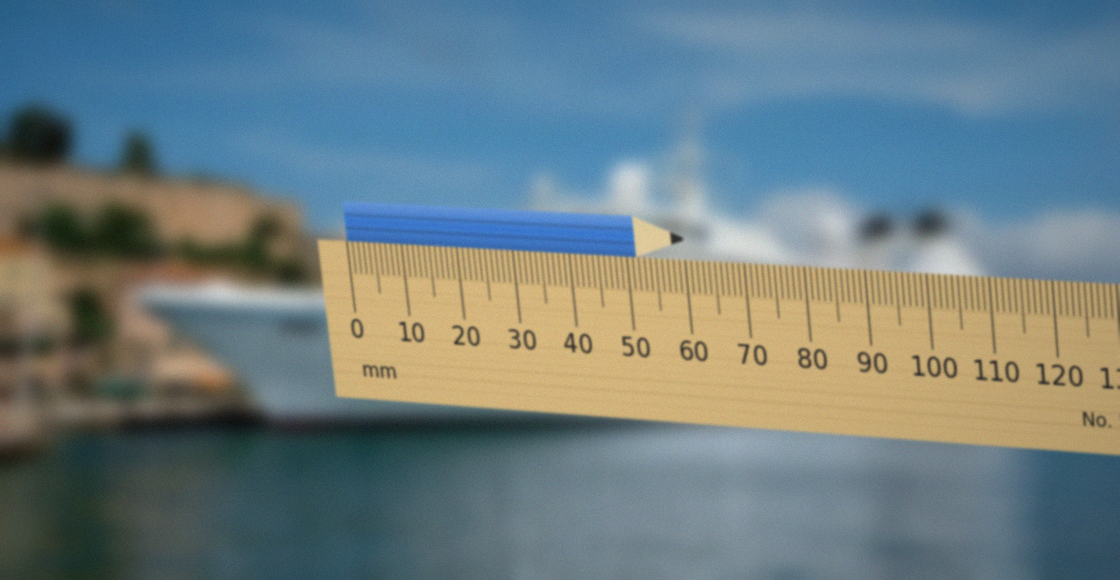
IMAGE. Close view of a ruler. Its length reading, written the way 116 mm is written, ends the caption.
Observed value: 60 mm
